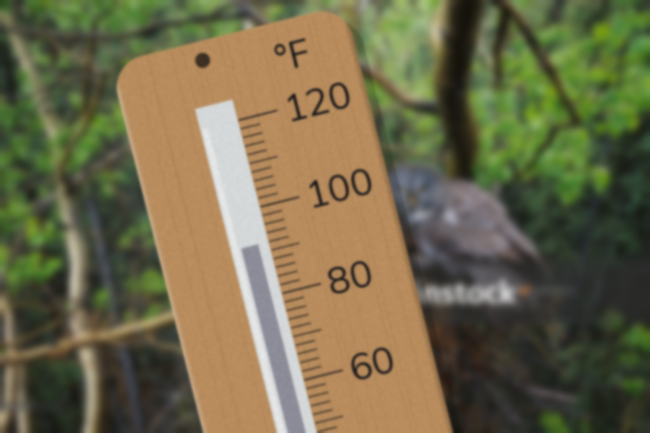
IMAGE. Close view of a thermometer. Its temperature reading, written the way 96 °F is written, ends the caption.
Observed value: 92 °F
